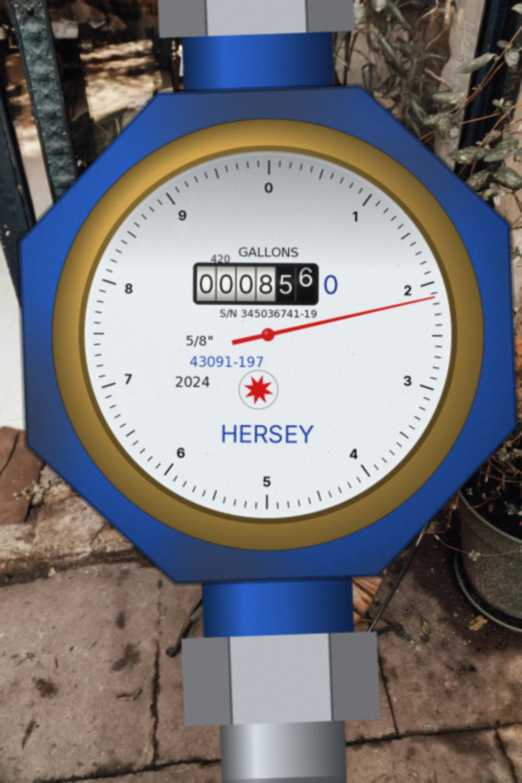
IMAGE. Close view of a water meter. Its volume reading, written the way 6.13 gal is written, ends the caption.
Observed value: 8562.1 gal
